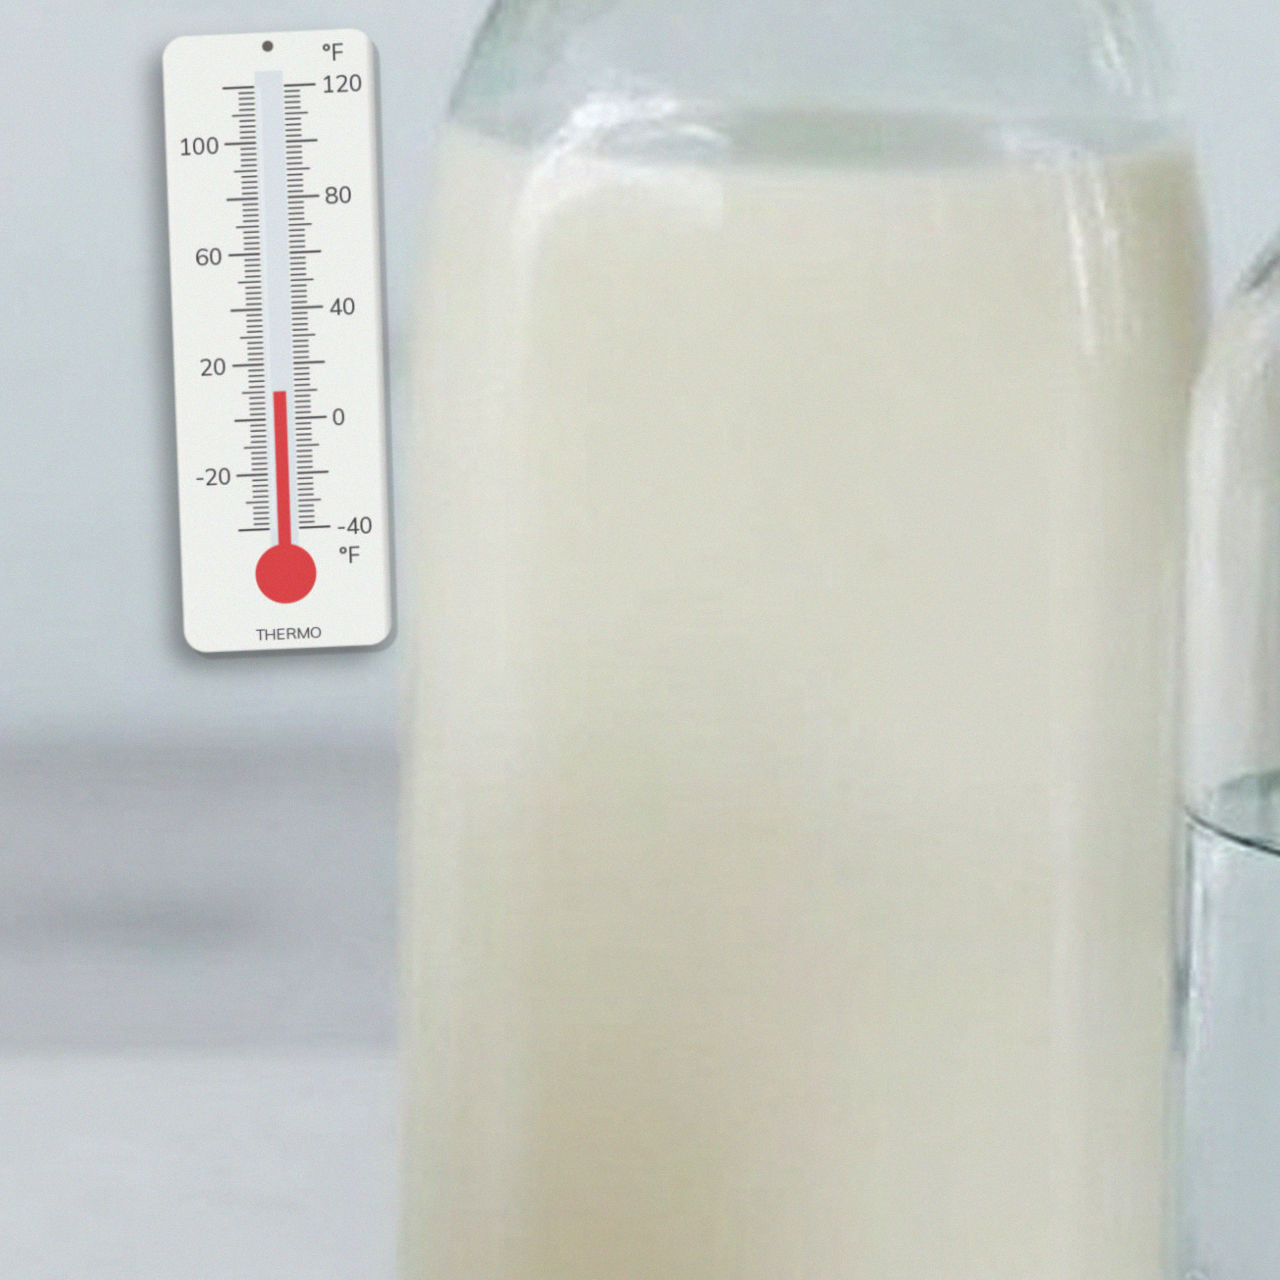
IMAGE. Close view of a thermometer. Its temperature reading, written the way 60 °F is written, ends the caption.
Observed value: 10 °F
